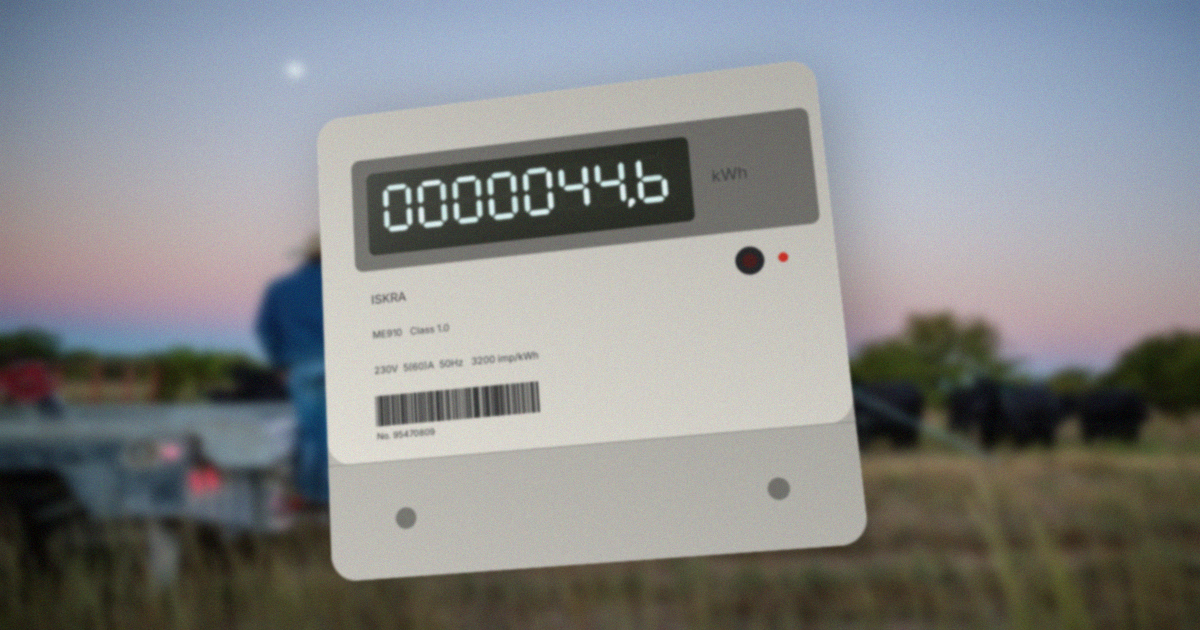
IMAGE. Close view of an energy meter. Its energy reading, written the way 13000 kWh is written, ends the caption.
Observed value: 44.6 kWh
